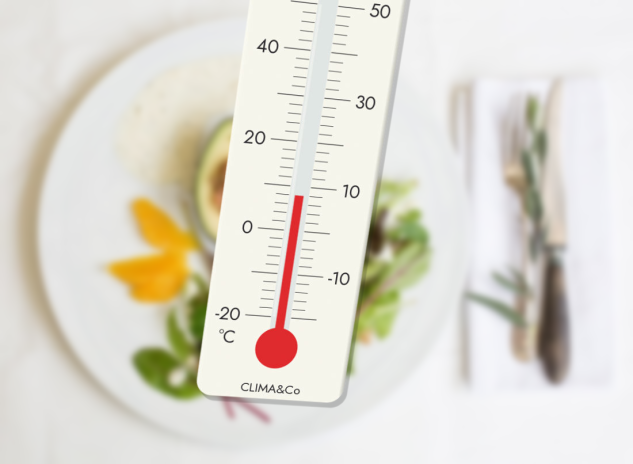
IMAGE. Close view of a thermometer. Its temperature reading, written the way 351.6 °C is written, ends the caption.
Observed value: 8 °C
